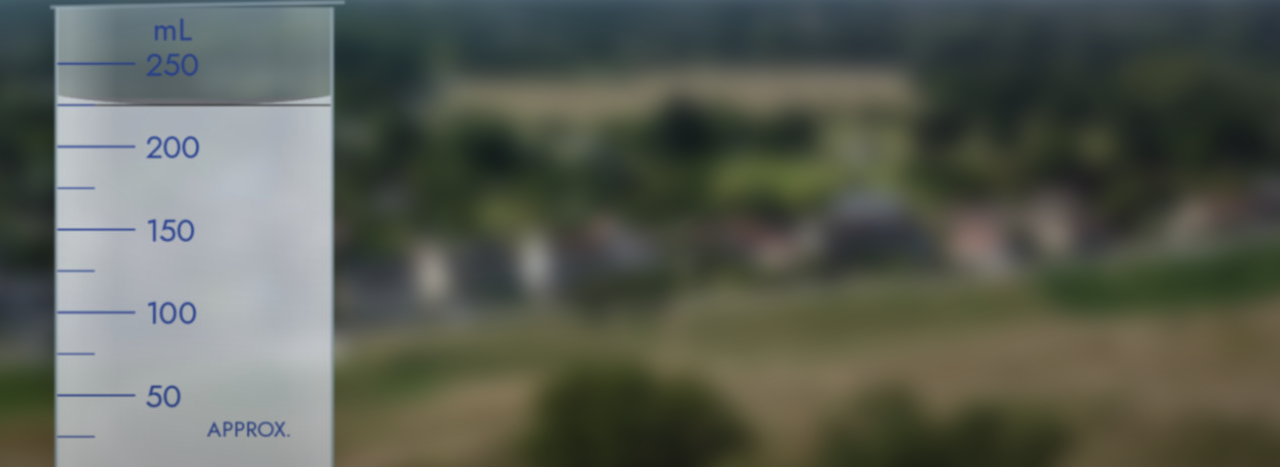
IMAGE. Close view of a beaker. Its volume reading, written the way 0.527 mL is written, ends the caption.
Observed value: 225 mL
